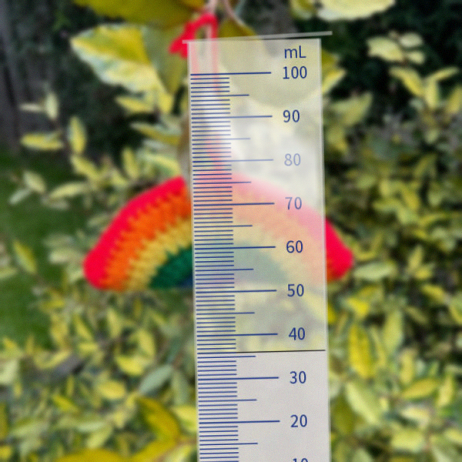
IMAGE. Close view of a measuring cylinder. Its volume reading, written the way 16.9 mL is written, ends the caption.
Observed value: 36 mL
